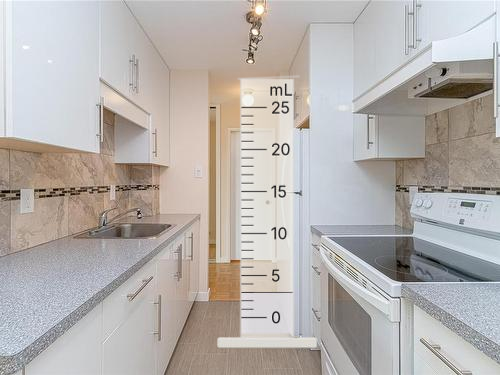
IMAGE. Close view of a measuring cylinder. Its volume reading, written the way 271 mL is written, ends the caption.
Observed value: 3 mL
